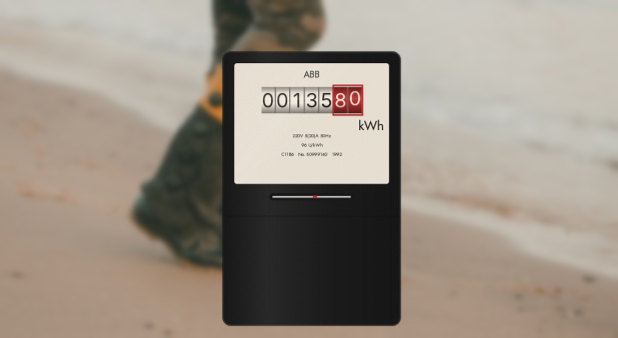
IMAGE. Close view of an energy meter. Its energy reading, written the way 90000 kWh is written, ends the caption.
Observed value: 135.80 kWh
